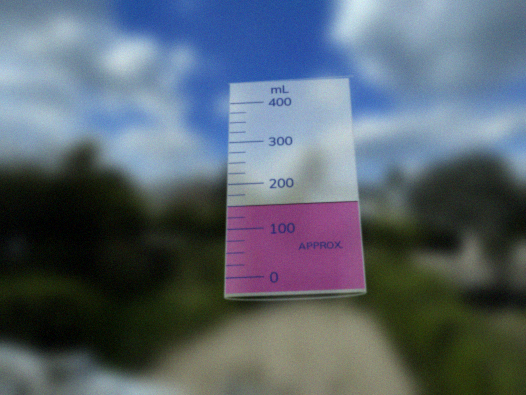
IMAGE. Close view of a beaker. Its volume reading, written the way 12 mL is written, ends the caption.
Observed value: 150 mL
